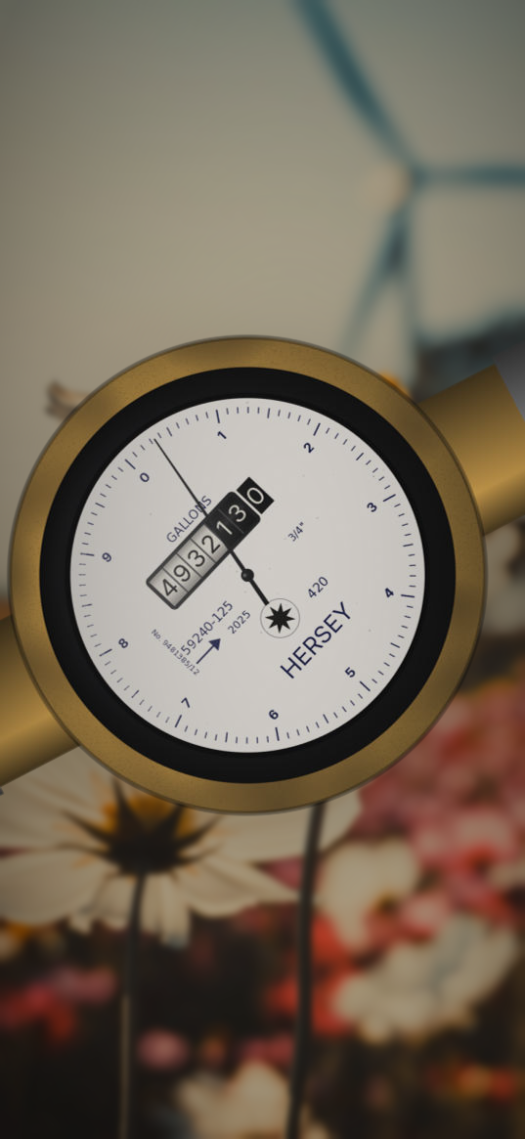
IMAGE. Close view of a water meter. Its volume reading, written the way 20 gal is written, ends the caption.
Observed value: 4932130.3 gal
